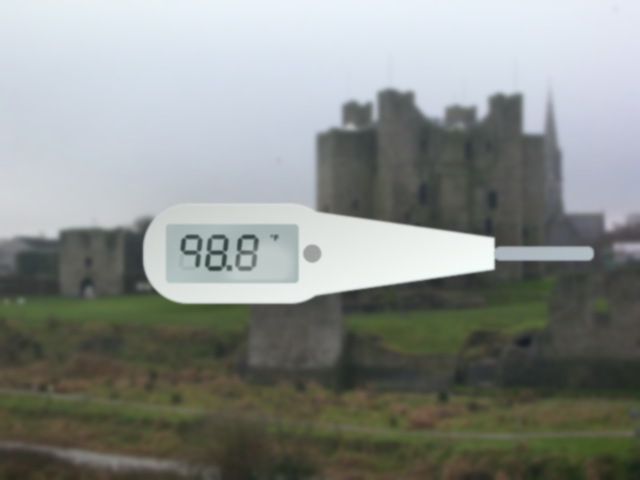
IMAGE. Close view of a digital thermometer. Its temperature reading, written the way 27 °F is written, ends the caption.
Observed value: 98.8 °F
